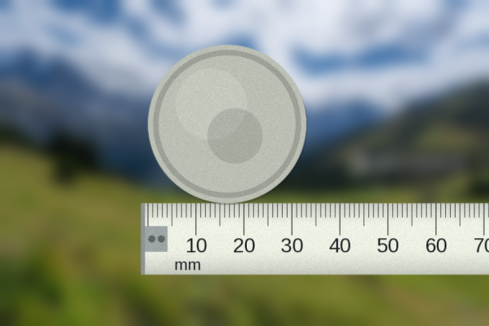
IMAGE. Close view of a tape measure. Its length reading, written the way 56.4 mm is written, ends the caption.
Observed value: 33 mm
